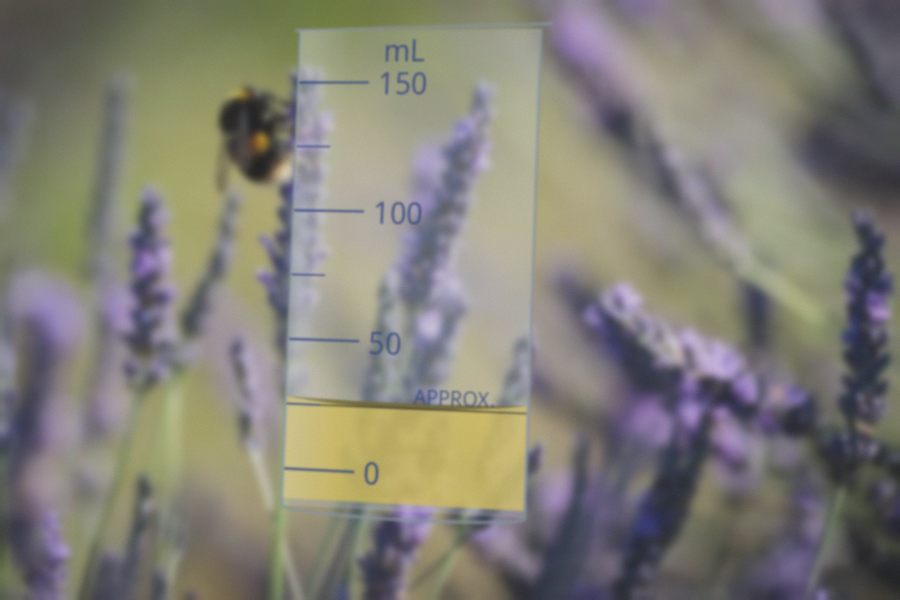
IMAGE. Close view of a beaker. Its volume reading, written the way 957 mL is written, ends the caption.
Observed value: 25 mL
